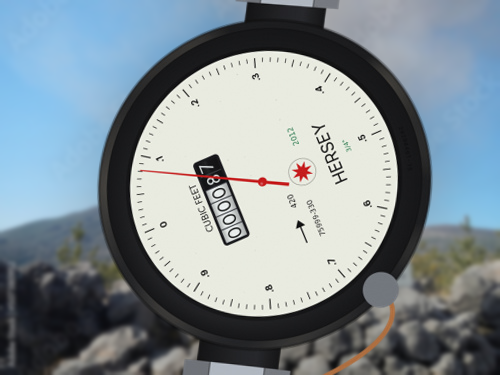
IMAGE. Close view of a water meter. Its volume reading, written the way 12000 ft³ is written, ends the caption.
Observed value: 87.08 ft³
